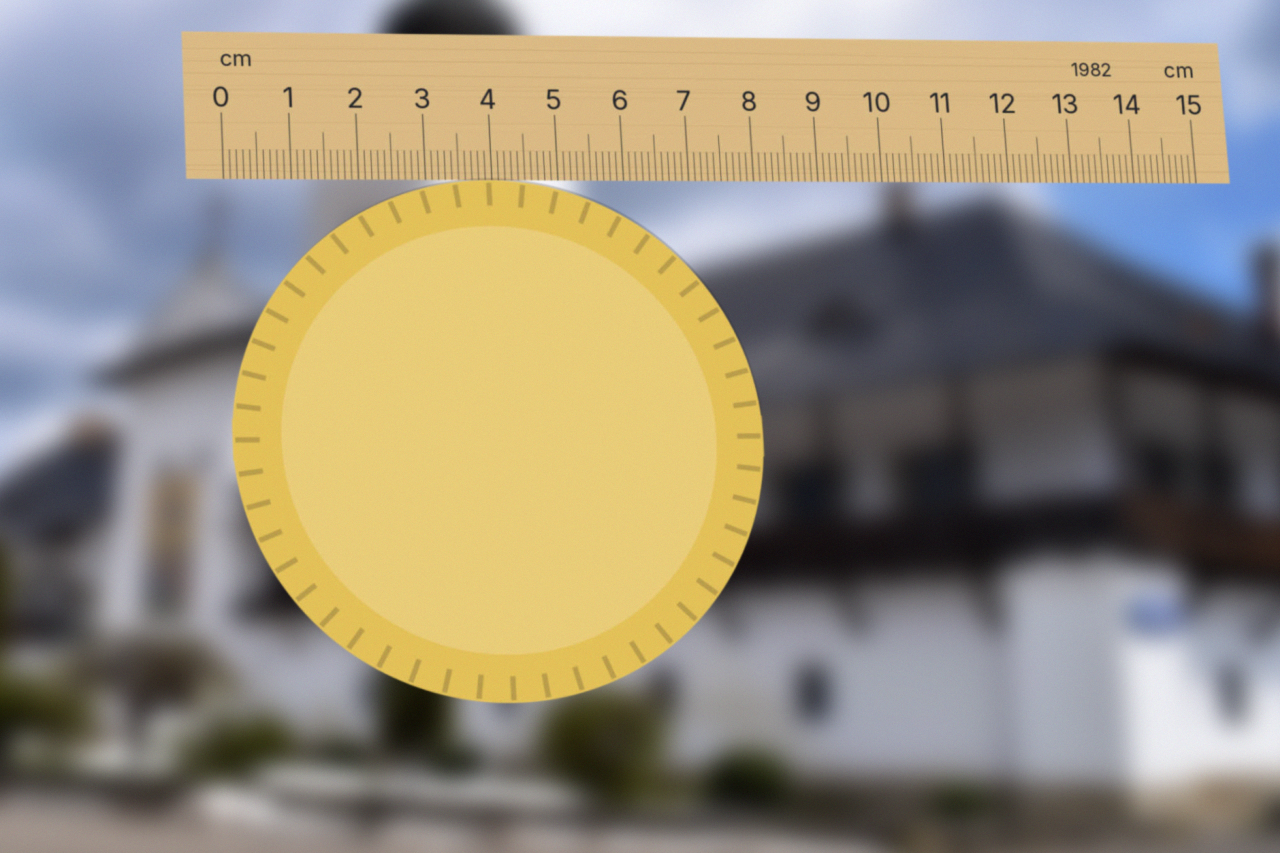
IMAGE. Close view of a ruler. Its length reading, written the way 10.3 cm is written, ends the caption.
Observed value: 7.9 cm
